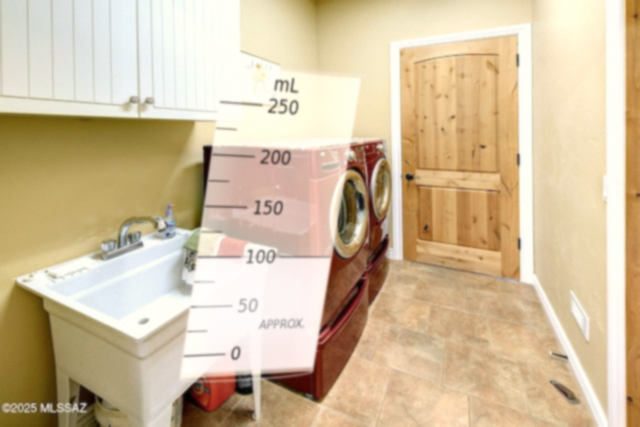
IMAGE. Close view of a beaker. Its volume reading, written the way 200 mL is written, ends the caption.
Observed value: 100 mL
